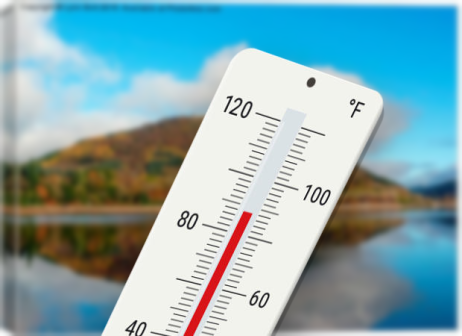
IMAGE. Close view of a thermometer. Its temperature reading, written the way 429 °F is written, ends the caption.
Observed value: 88 °F
